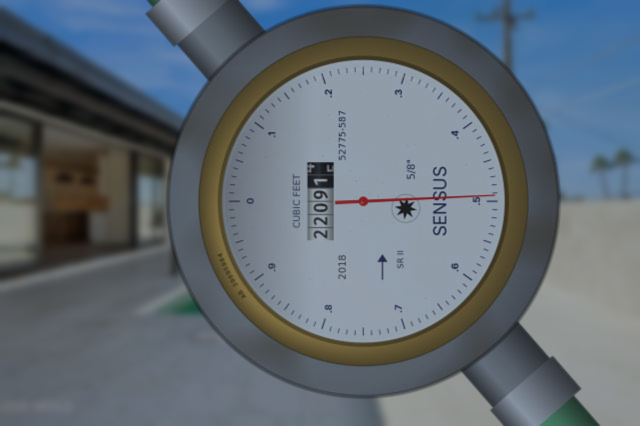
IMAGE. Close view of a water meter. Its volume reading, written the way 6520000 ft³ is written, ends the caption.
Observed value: 220914.49 ft³
